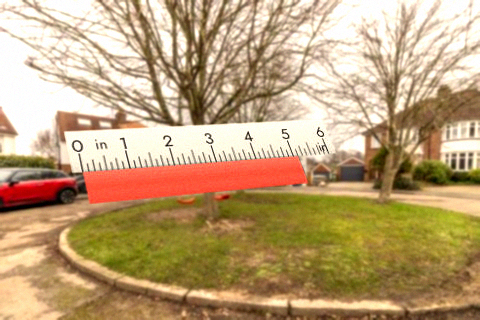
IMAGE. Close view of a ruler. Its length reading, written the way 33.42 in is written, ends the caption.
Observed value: 5.125 in
